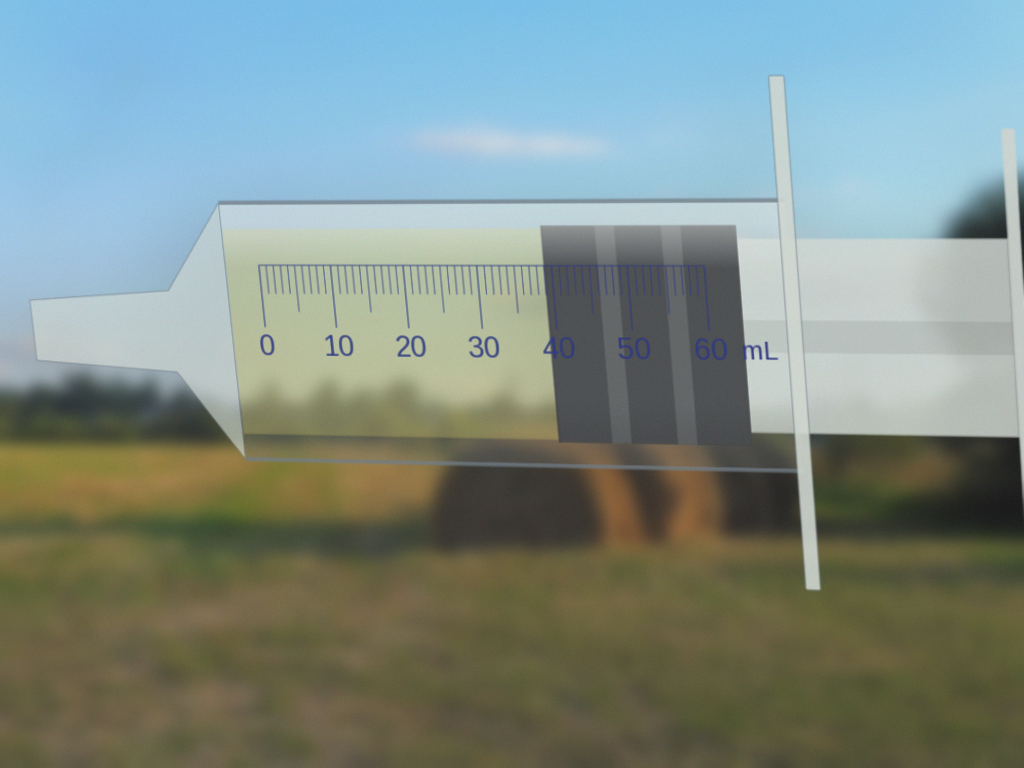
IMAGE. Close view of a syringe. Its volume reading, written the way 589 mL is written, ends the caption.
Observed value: 39 mL
